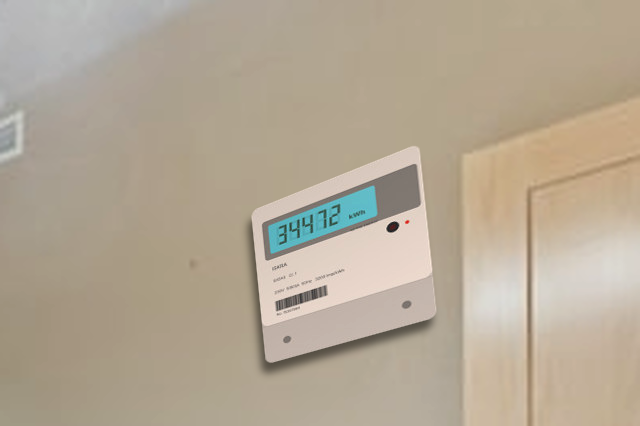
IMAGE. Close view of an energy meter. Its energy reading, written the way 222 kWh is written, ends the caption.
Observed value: 34472 kWh
